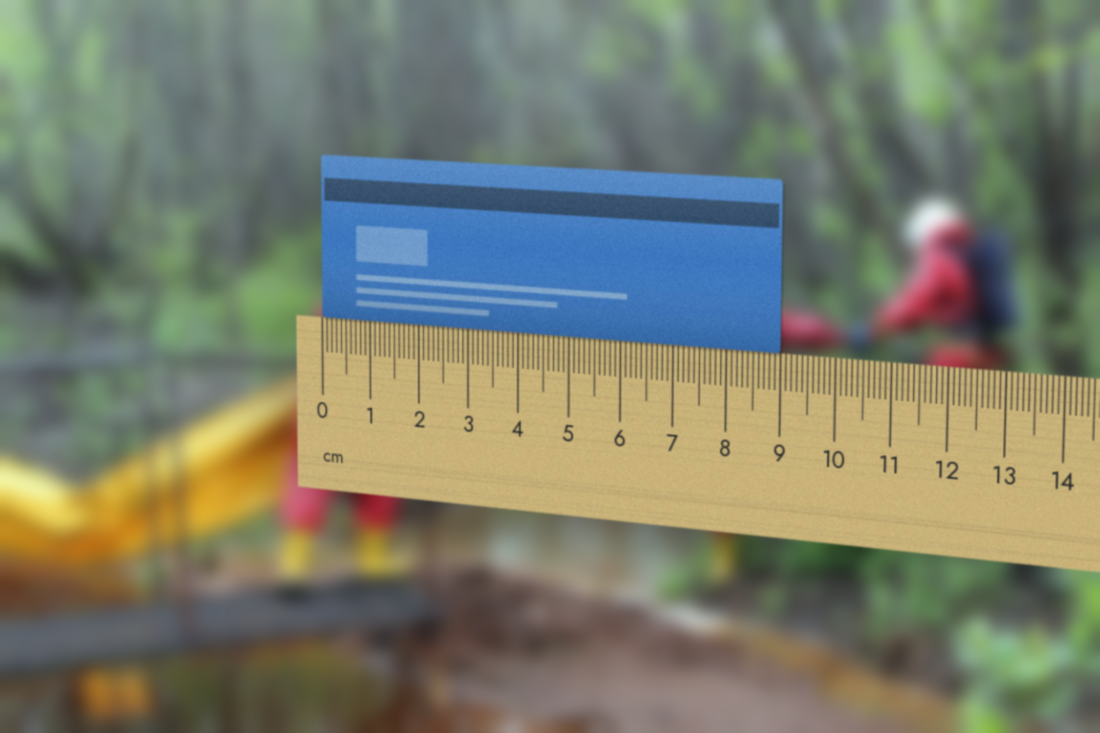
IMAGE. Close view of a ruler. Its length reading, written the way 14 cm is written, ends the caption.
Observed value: 9 cm
